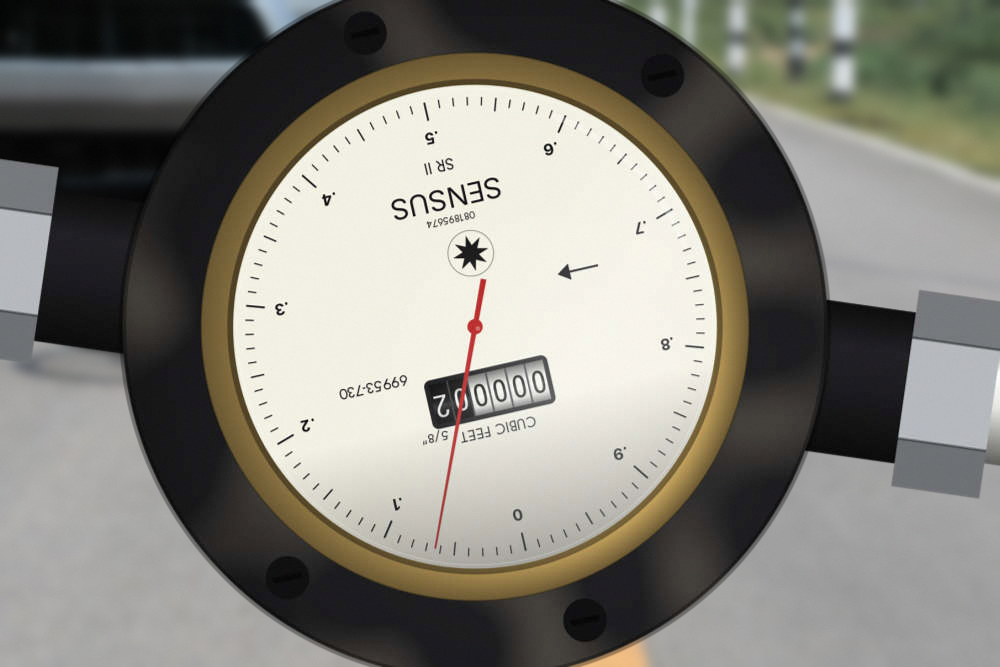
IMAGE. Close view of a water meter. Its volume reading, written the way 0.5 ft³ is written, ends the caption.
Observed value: 2.06 ft³
